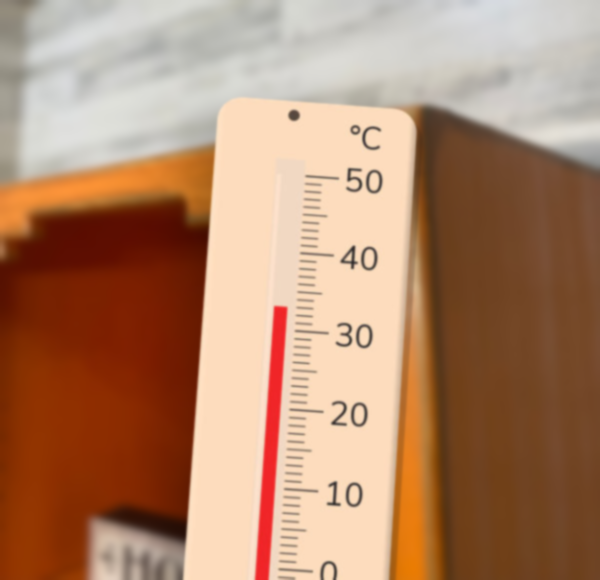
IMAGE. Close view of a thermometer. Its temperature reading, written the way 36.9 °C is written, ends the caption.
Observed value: 33 °C
